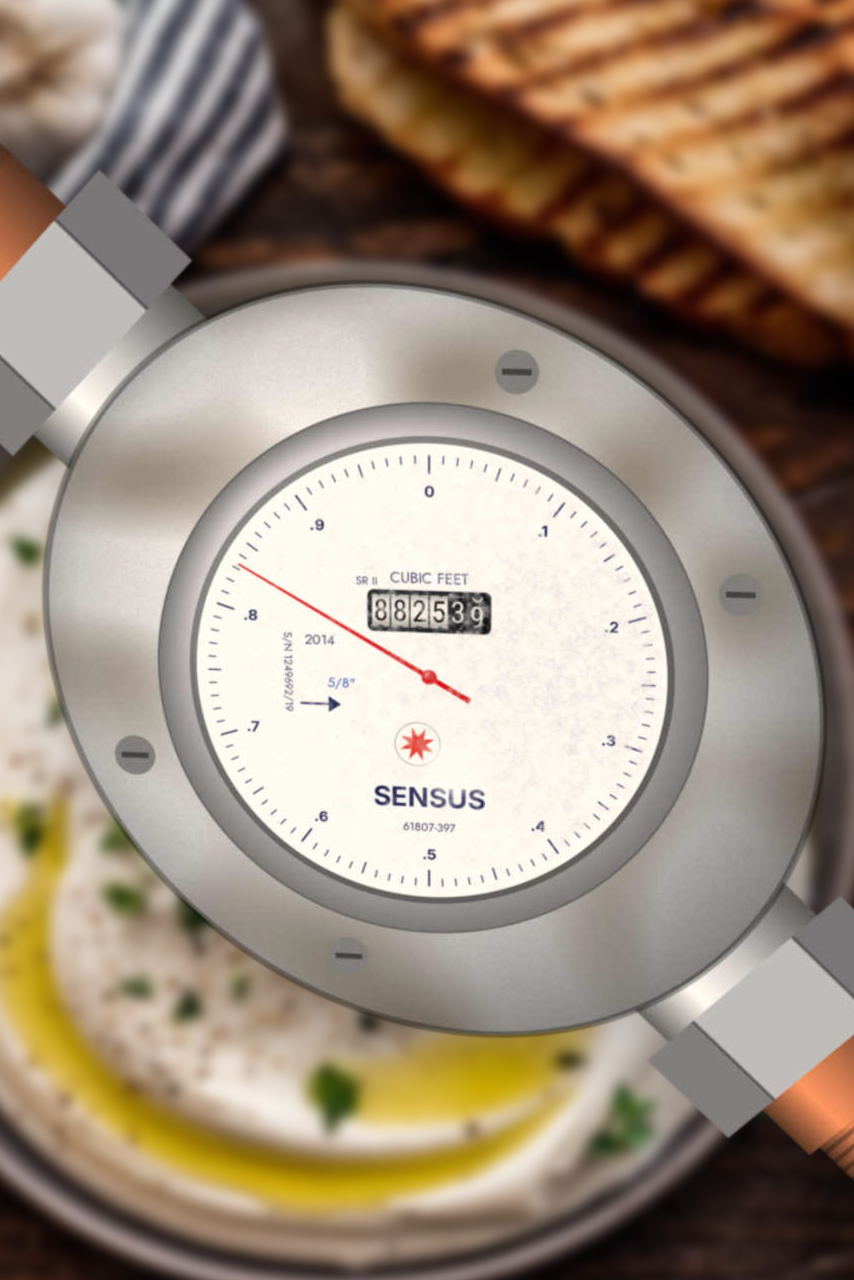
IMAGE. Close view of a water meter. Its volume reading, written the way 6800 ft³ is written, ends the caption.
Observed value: 882538.83 ft³
